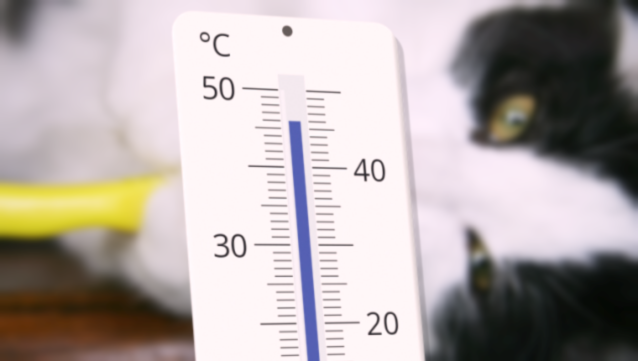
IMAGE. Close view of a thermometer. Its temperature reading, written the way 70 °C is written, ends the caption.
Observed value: 46 °C
